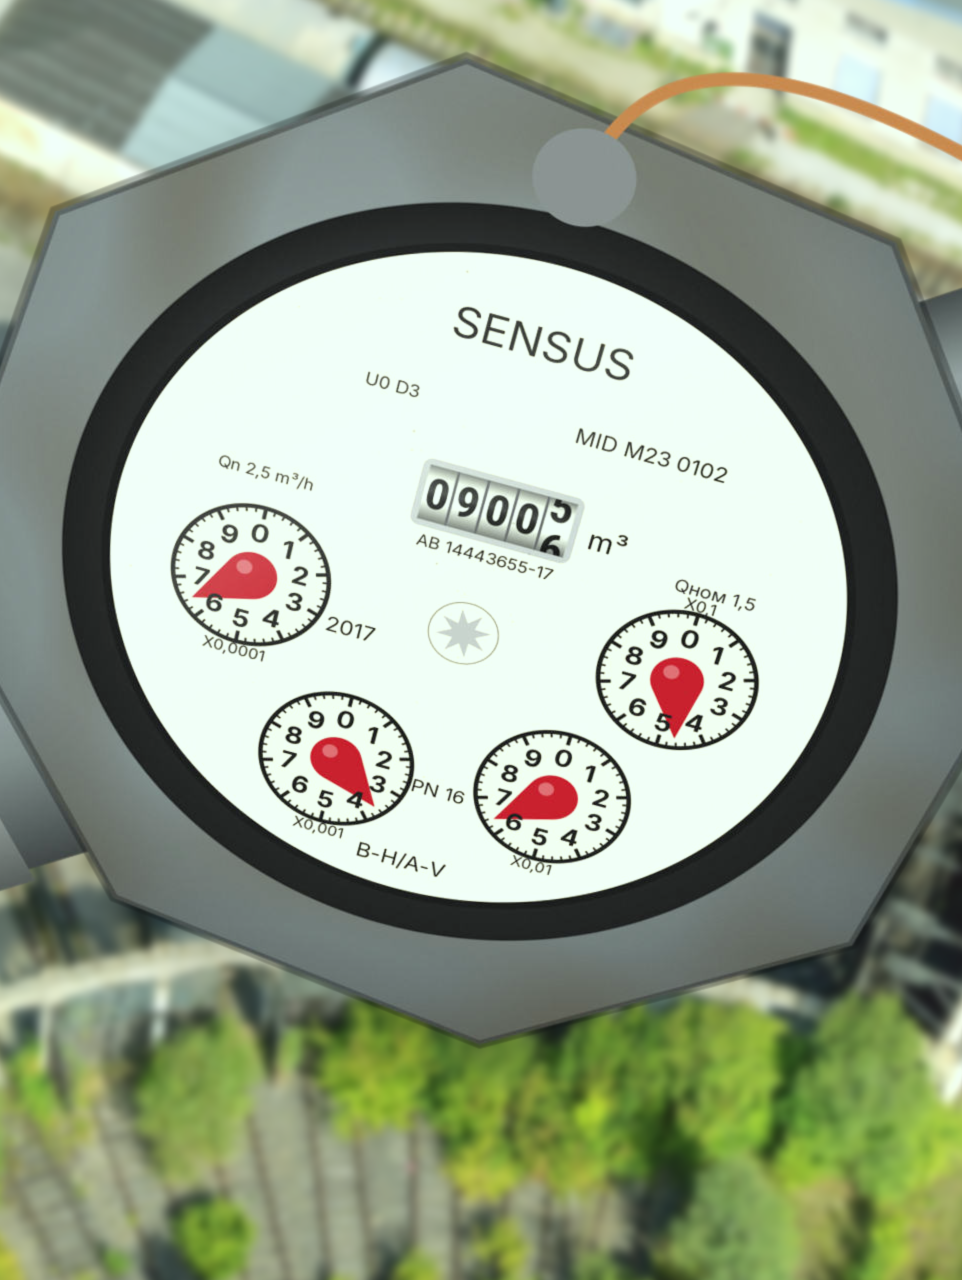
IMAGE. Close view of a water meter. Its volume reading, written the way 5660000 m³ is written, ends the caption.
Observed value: 9005.4636 m³
